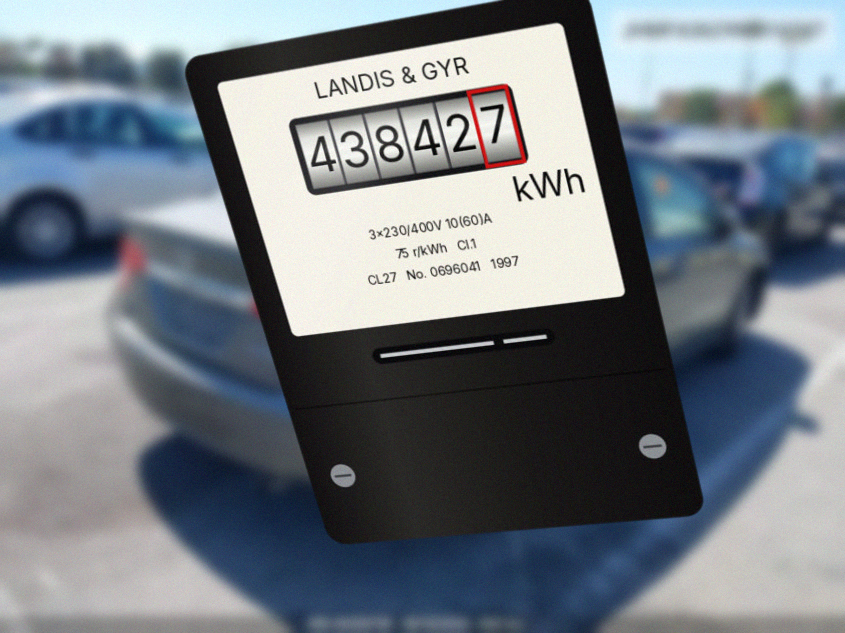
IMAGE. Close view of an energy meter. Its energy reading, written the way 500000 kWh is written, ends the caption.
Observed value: 43842.7 kWh
